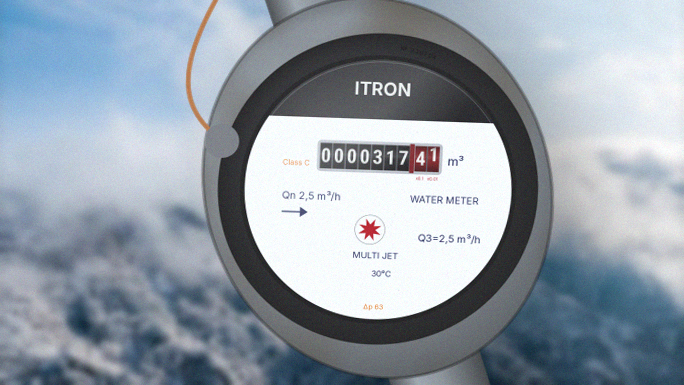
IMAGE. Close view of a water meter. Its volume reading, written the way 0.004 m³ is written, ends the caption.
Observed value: 317.41 m³
